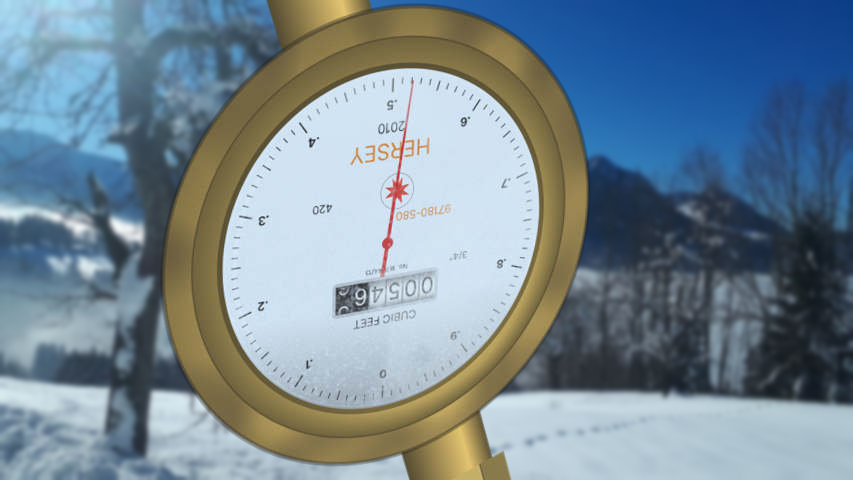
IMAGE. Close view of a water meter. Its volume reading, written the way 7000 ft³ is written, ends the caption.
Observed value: 5465.52 ft³
